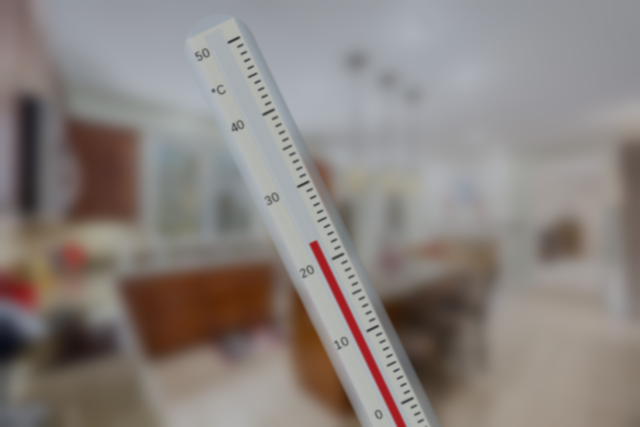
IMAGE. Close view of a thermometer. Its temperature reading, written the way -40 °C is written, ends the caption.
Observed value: 23 °C
